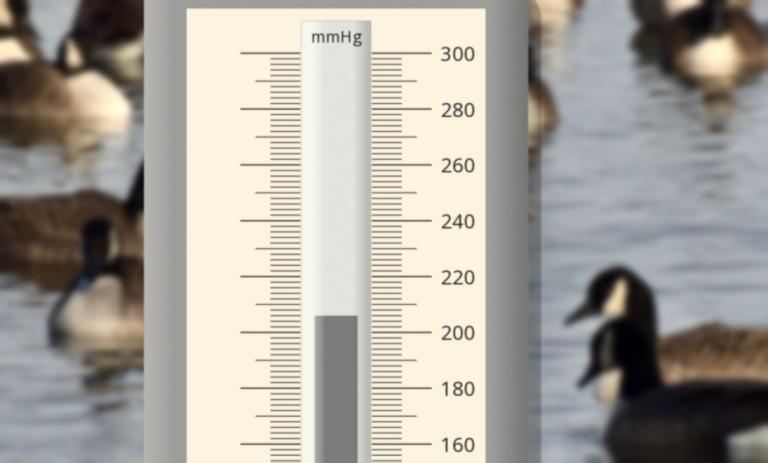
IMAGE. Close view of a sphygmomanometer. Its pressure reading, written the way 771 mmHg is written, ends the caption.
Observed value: 206 mmHg
